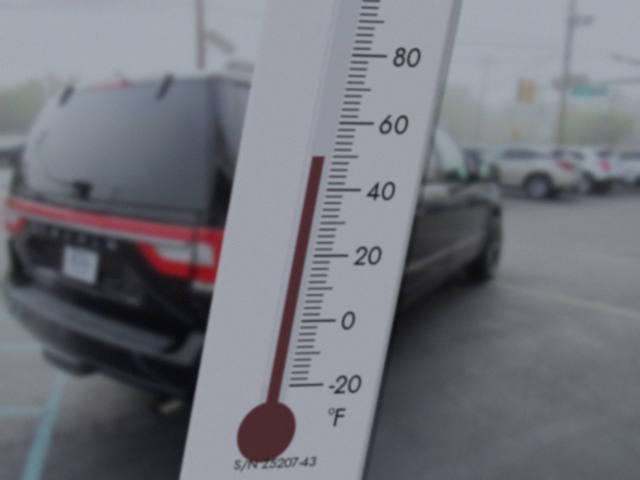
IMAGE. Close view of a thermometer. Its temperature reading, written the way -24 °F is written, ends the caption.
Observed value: 50 °F
